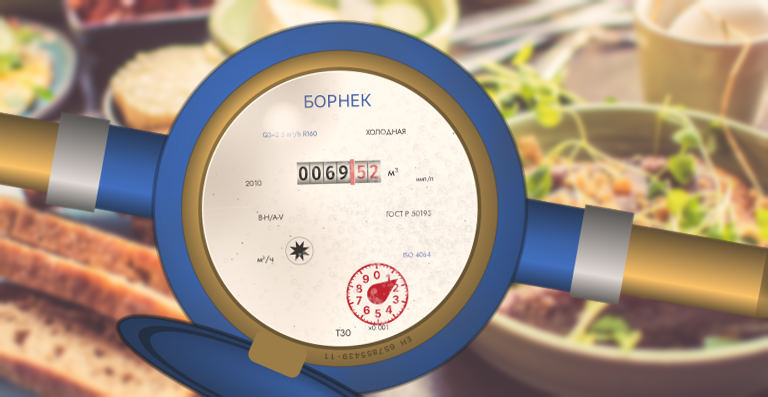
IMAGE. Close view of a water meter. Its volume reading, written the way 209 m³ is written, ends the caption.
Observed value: 69.521 m³
